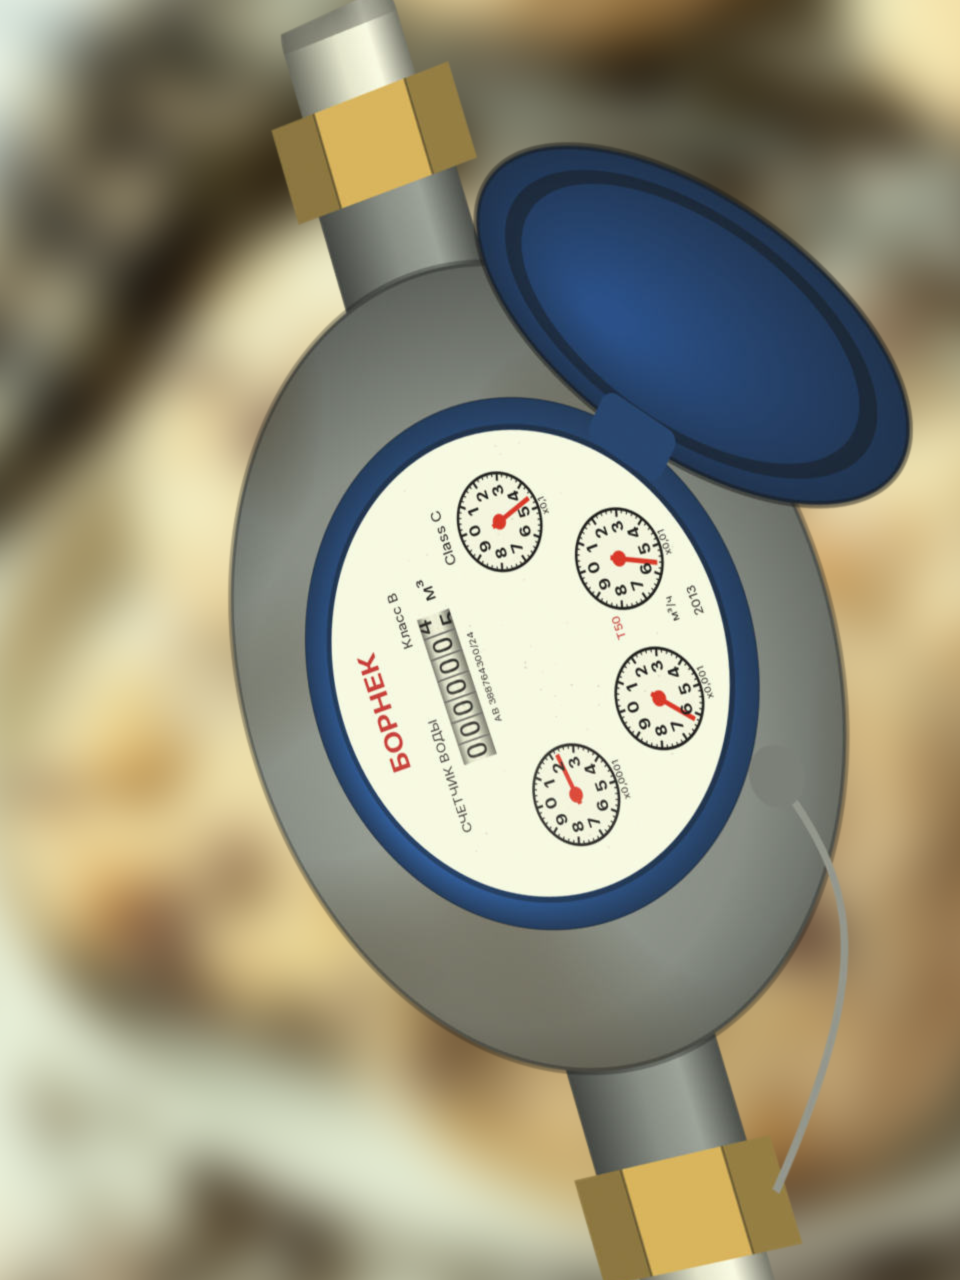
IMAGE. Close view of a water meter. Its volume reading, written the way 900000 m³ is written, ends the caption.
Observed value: 4.4562 m³
